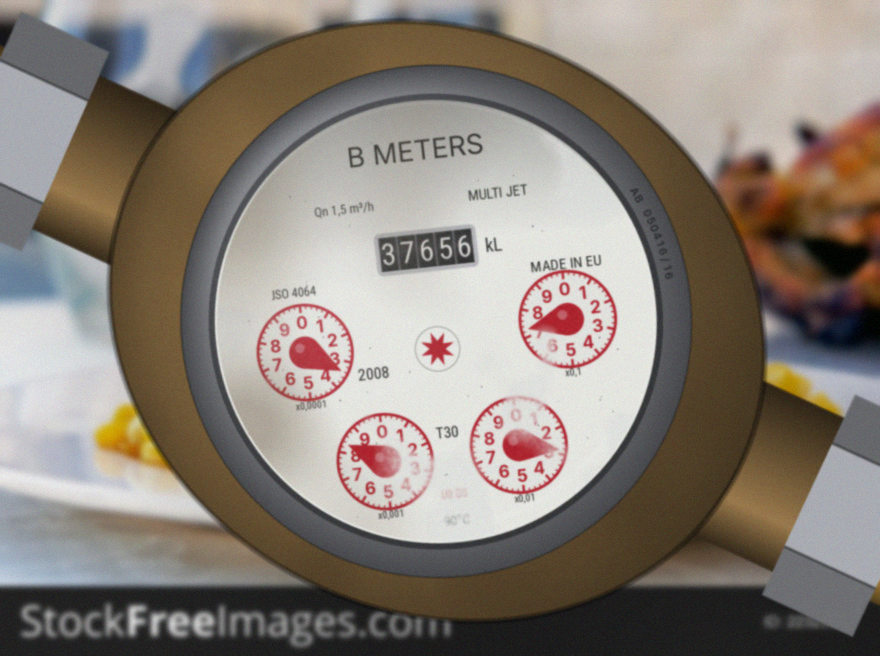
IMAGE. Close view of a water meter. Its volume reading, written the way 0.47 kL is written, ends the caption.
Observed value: 37656.7283 kL
